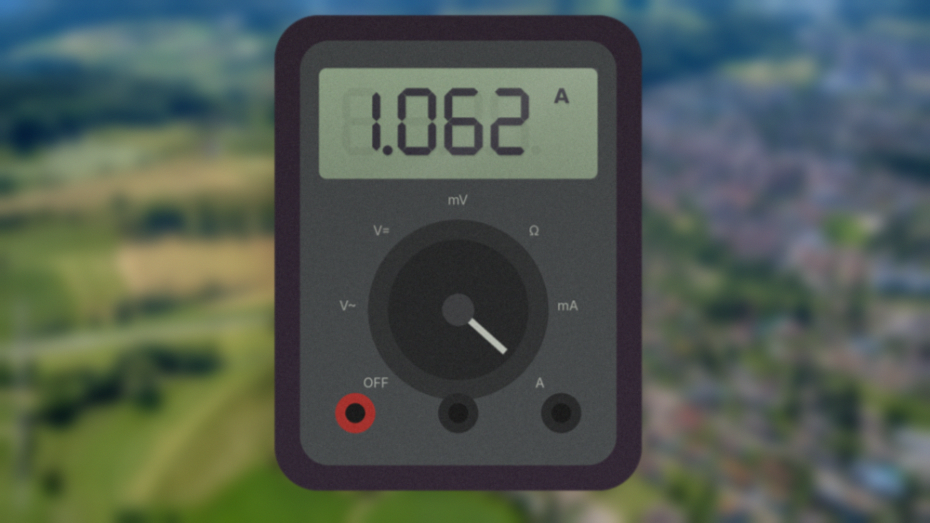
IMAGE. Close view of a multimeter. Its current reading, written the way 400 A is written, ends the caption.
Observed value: 1.062 A
